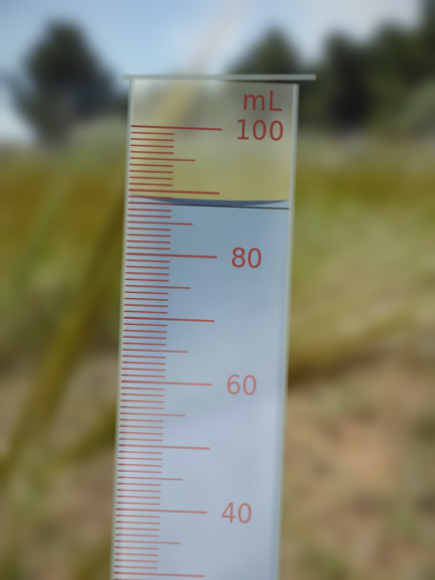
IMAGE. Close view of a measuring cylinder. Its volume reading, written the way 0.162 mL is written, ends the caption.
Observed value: 88 mL
